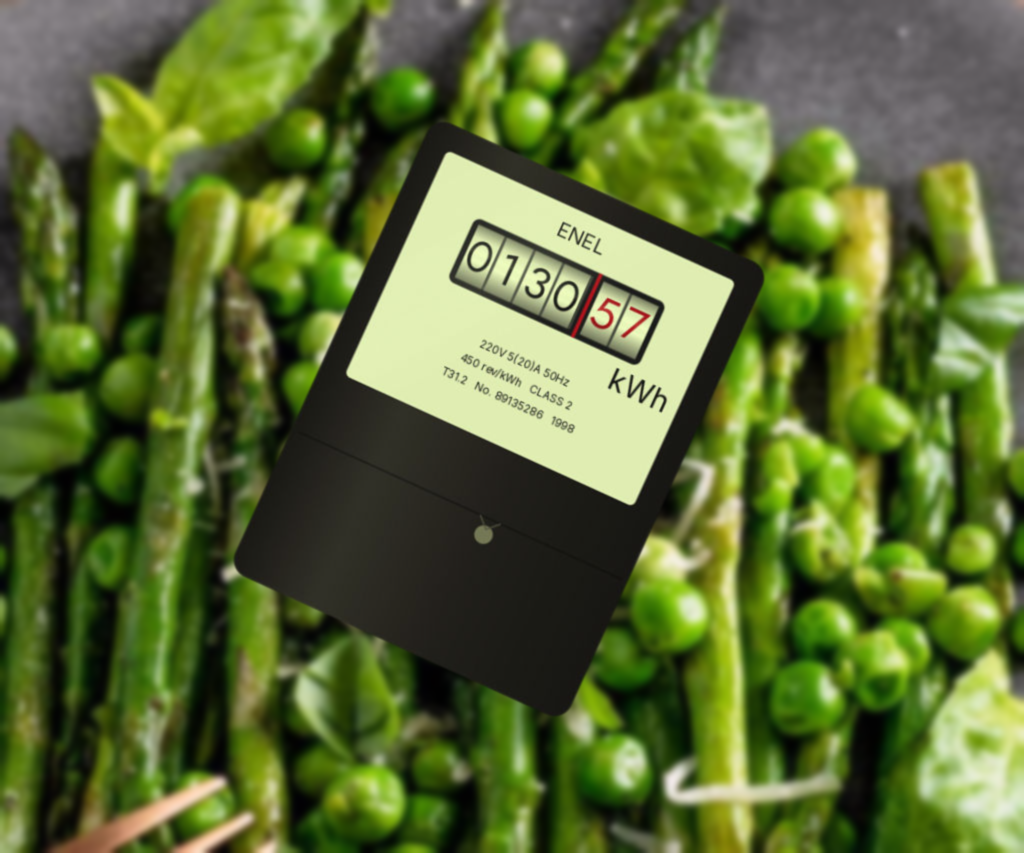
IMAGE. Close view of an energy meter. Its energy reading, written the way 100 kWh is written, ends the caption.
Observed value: 130.57 kWh
